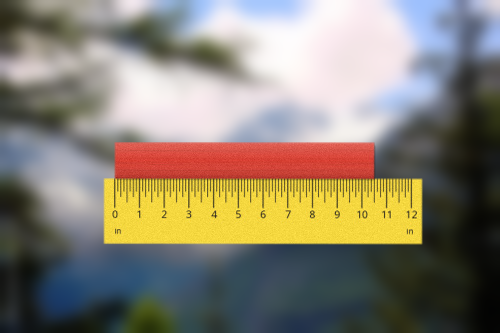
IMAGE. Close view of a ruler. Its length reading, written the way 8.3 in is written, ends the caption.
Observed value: 10.5 in
